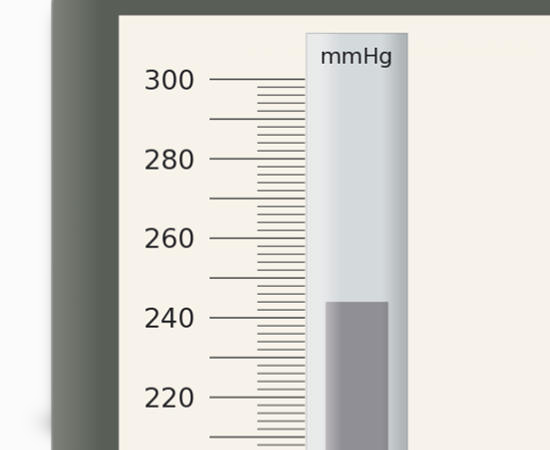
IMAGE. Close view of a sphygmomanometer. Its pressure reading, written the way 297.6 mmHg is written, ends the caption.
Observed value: 244 mmHg
